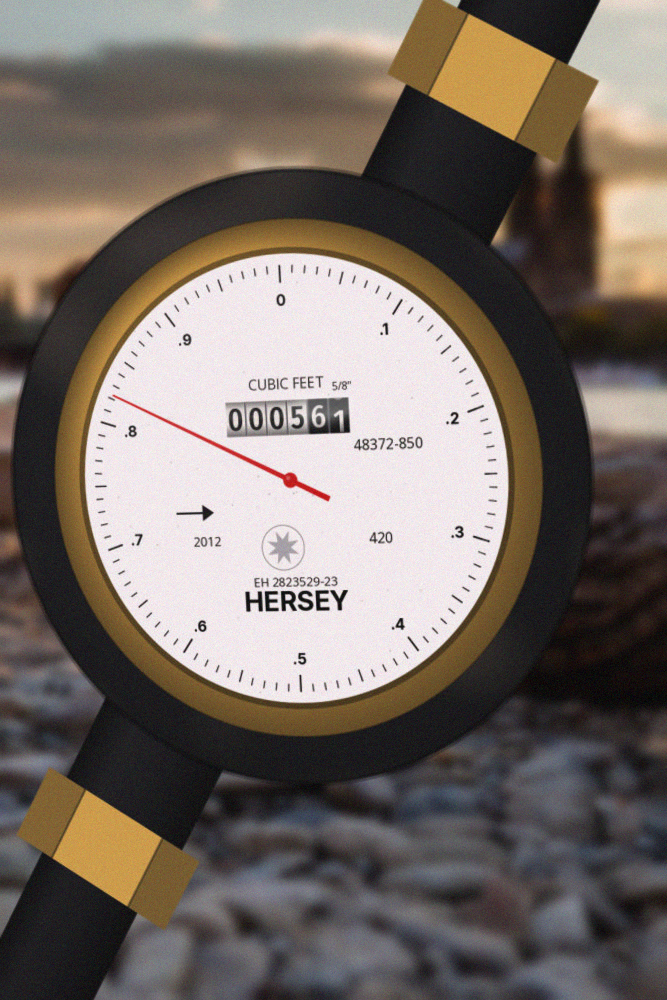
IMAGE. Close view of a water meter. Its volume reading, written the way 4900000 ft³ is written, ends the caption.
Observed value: 560.82 ft³
